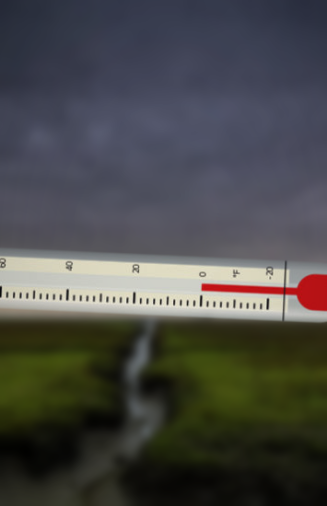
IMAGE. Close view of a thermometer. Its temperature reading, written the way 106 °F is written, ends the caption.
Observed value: 0 °F
